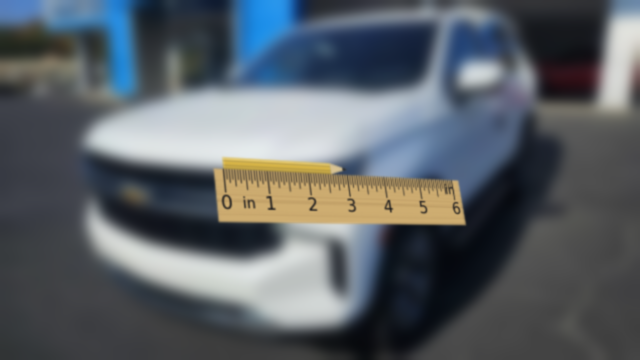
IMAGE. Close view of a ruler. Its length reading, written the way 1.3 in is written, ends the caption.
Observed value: 3 in
